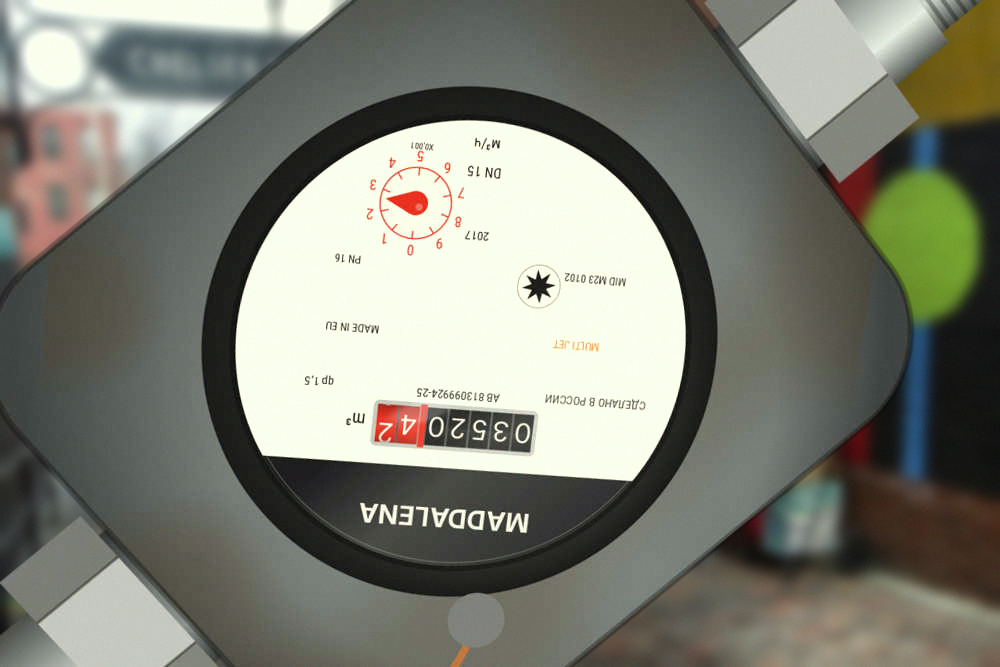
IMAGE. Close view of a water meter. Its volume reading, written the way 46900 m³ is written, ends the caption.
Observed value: 3520.422 m³
